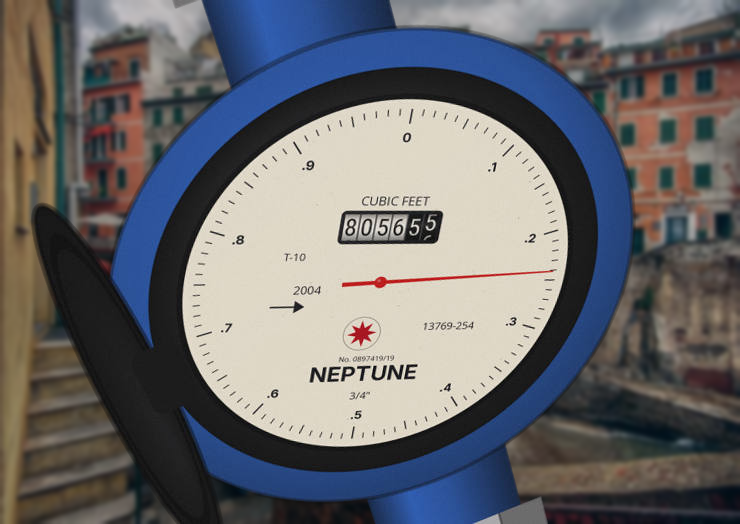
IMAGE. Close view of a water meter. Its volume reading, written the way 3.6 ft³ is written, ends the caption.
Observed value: 805655.24 ft³
